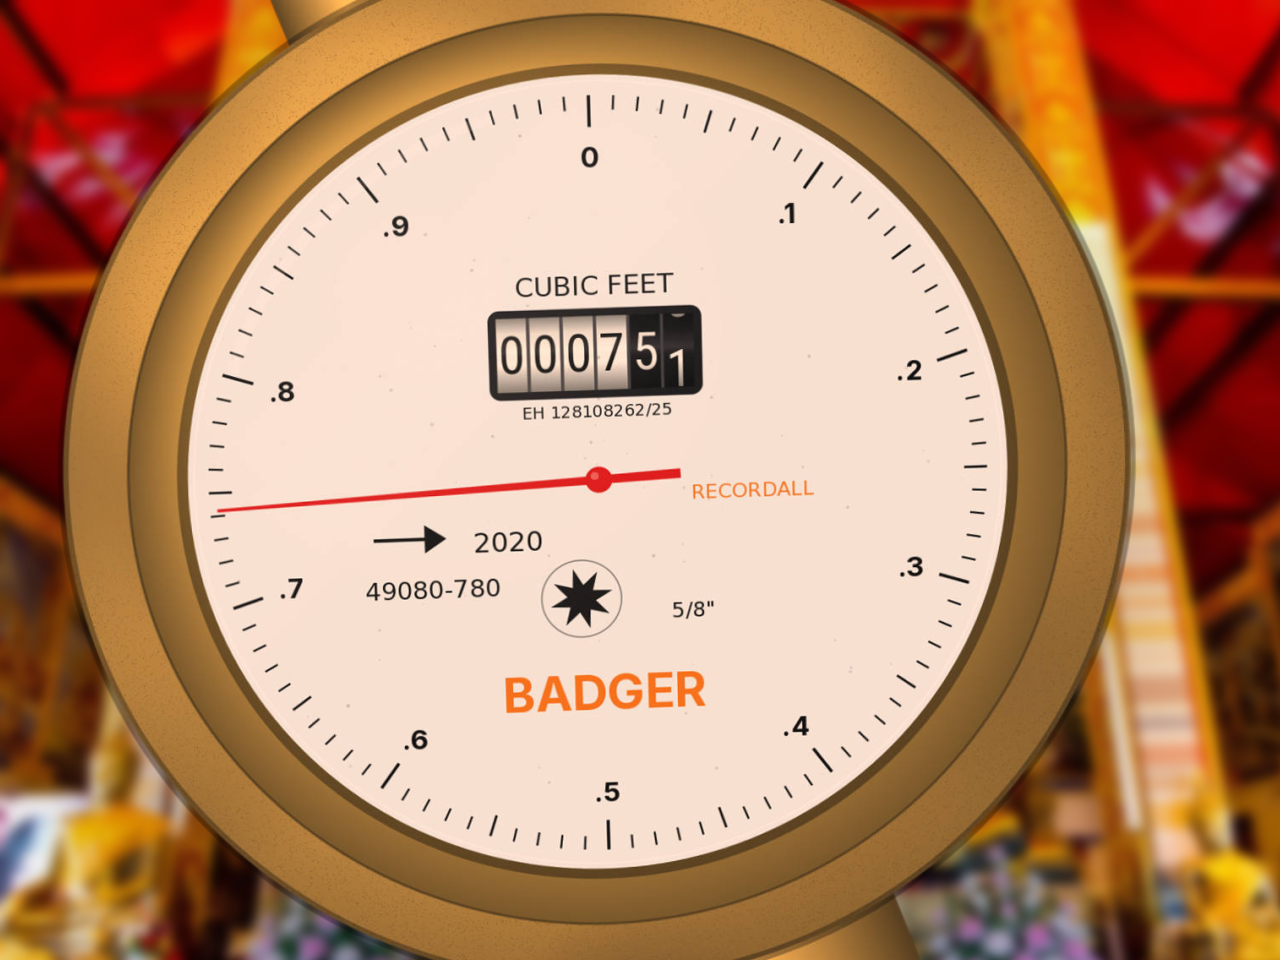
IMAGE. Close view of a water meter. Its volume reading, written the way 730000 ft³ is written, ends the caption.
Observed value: 750.74 ft³
